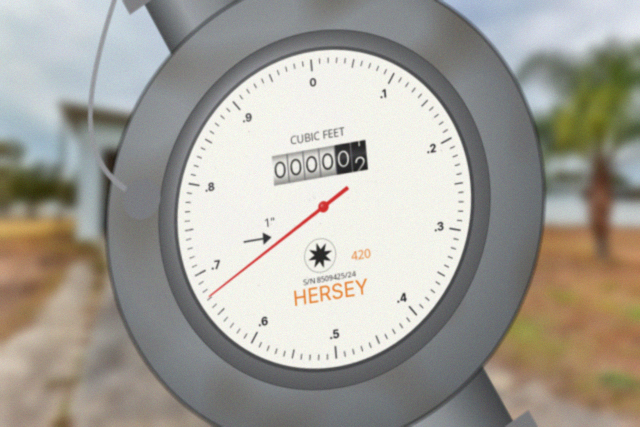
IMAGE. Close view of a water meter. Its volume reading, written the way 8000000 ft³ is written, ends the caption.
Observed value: 1.67 ft³
